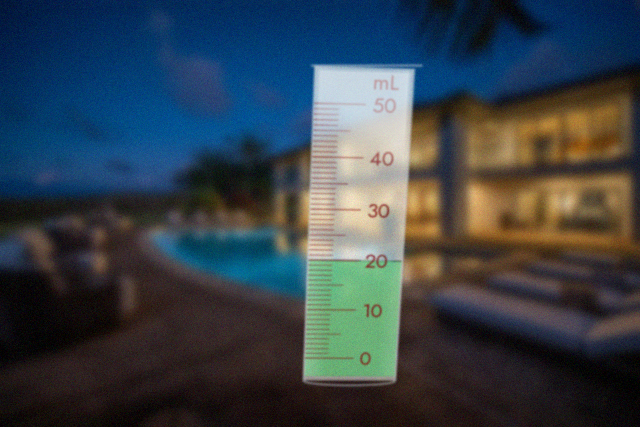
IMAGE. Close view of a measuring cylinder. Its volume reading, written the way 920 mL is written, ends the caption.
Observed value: 20 mL
